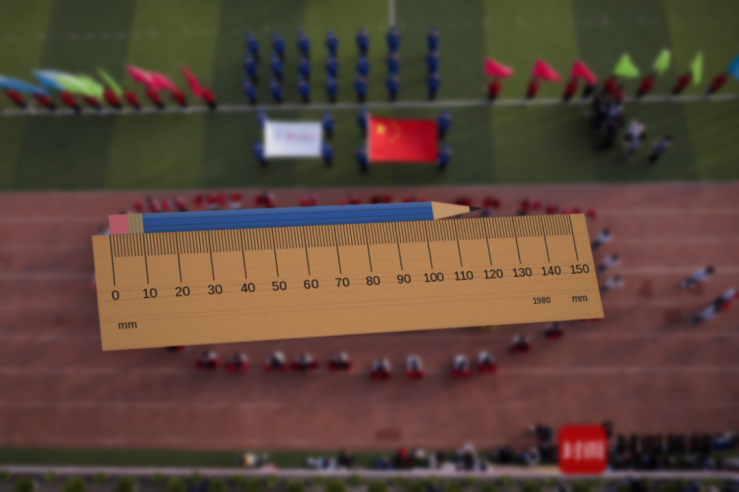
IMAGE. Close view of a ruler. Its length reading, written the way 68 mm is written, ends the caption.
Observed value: 120 mm
